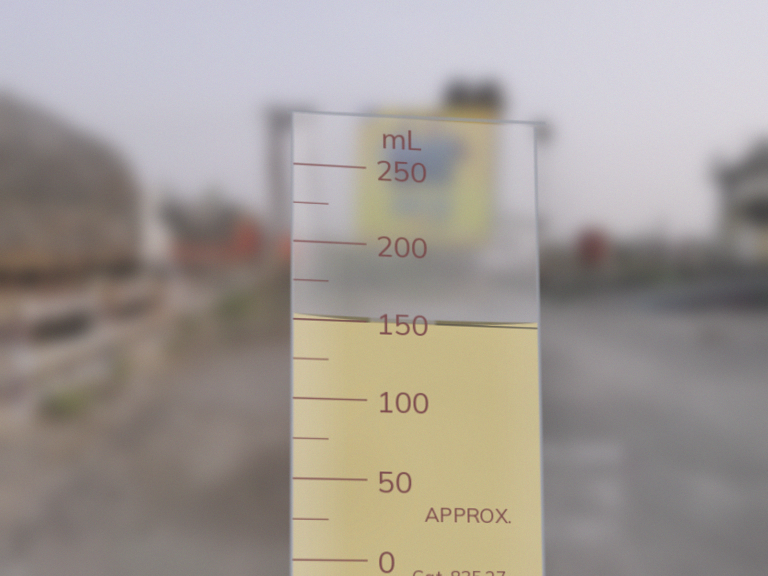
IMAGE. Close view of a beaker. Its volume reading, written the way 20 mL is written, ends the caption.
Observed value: 150 mL
